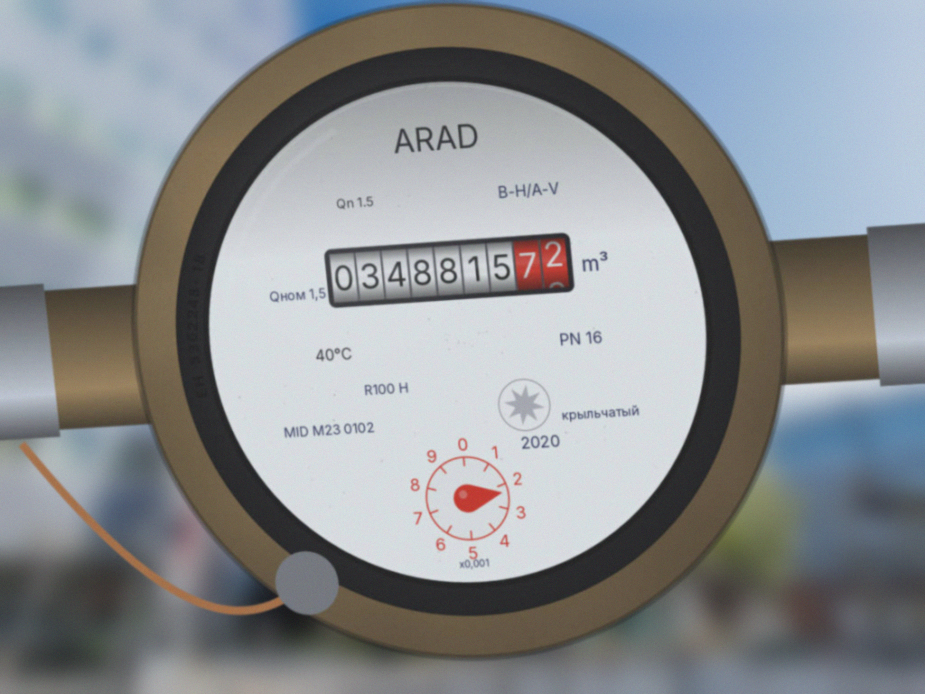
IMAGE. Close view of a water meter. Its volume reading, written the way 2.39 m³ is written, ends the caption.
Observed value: 348815.722 m³
